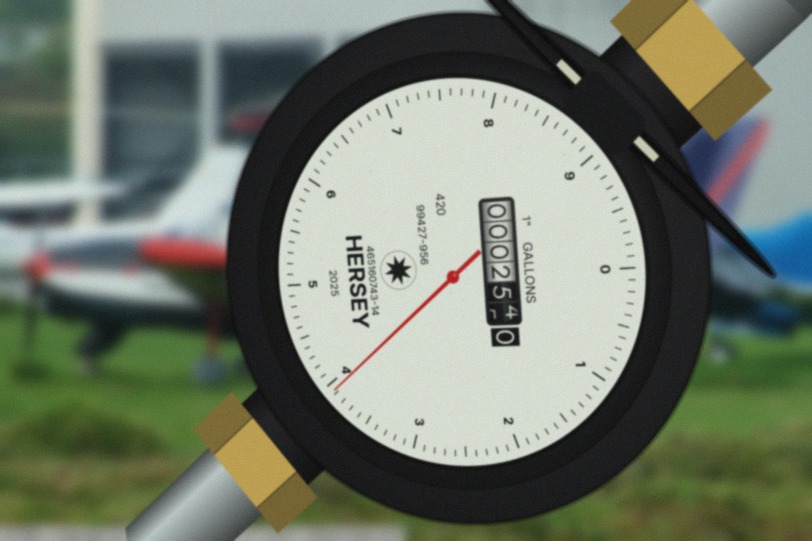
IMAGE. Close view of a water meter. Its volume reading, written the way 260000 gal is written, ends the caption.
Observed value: 2543.9 gal
